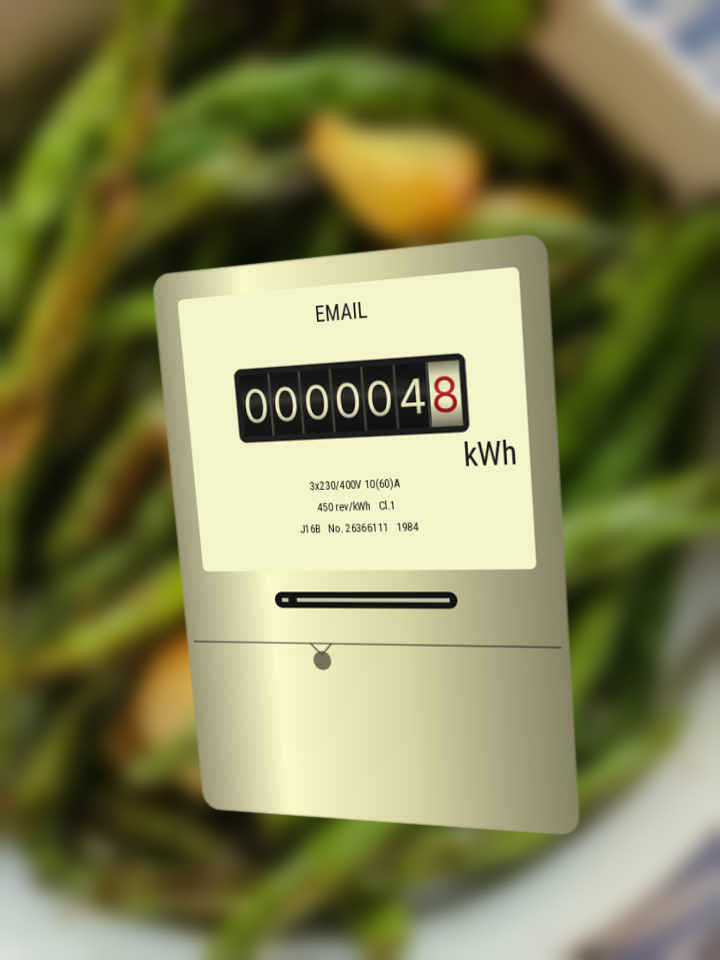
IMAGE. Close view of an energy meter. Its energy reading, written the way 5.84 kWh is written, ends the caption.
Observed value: 4.8 kWh
